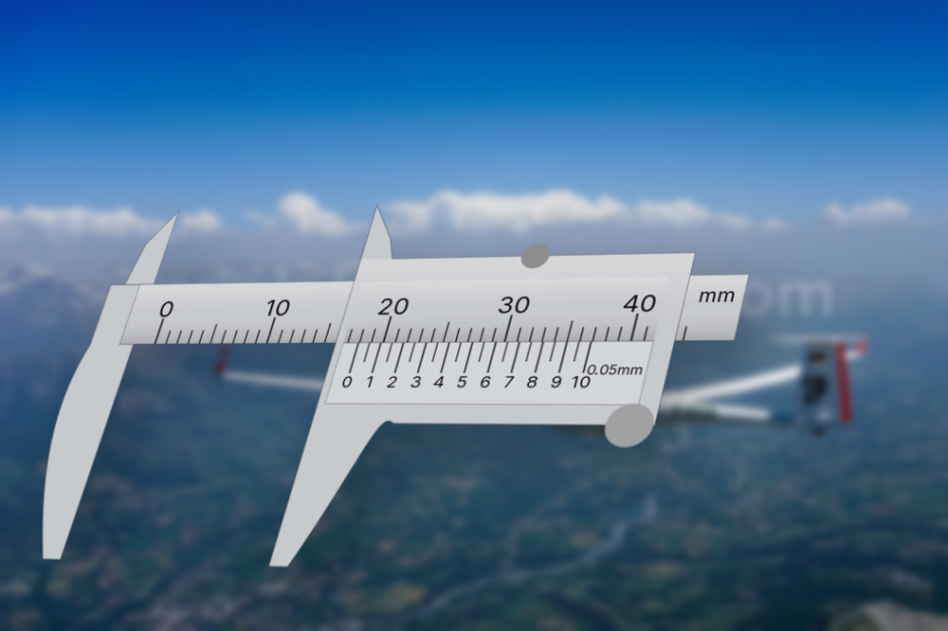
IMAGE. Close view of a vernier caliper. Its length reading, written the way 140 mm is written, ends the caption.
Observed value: 17.9 mm
